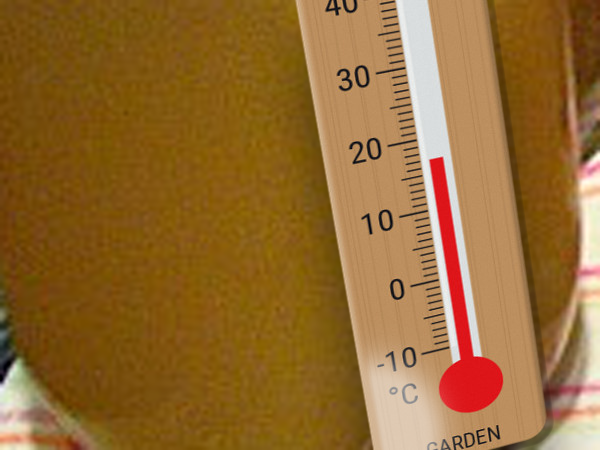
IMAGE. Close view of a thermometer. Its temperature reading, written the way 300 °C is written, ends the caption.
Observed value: 17 °C
